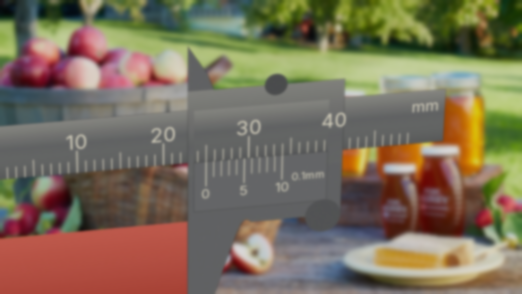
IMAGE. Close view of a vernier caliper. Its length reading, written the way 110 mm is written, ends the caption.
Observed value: 25.0 mm
